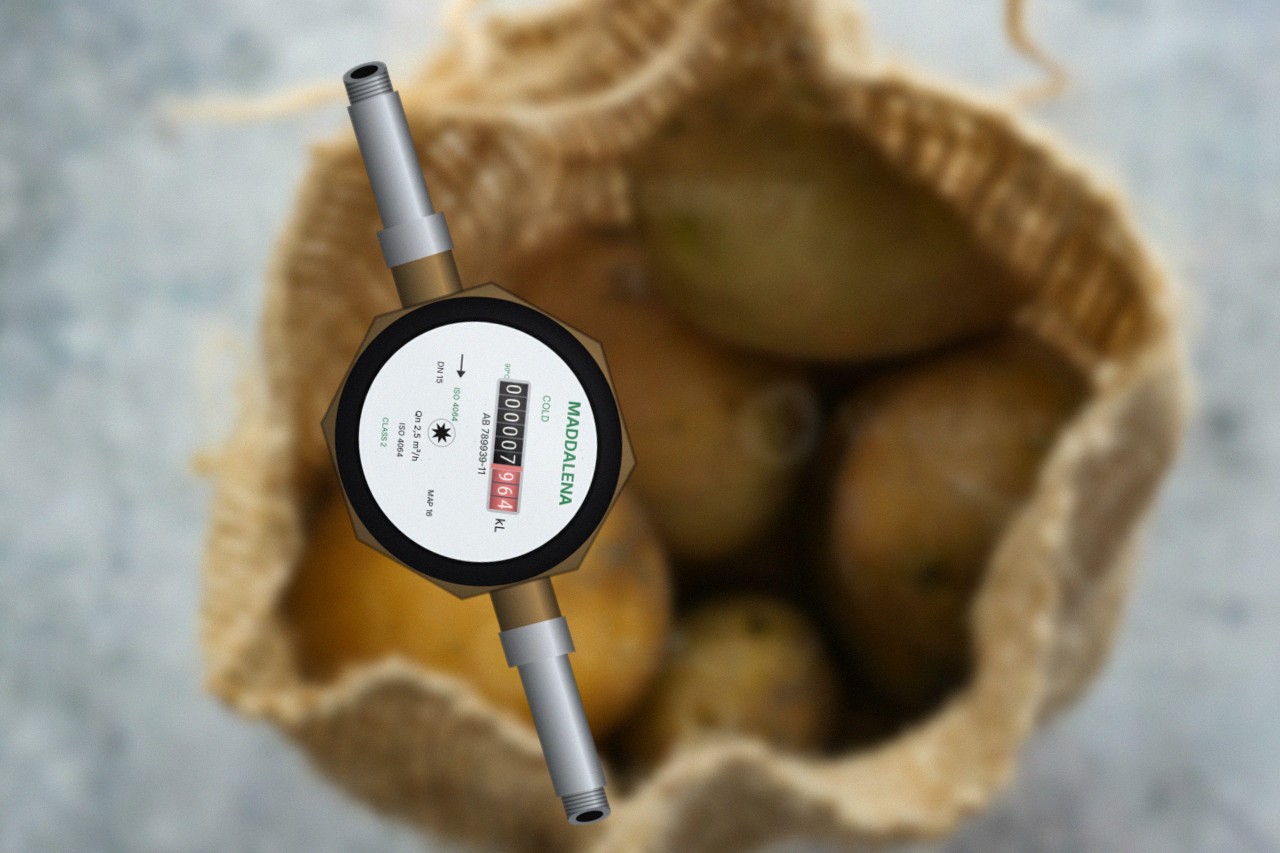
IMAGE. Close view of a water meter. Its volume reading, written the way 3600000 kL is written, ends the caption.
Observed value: 7.964 kL
